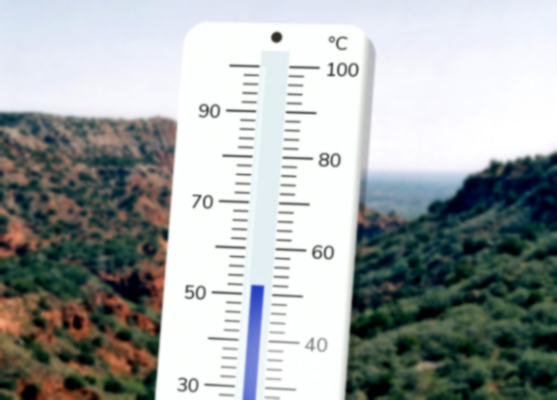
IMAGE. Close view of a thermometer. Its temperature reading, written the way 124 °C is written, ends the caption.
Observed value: 52 °C
